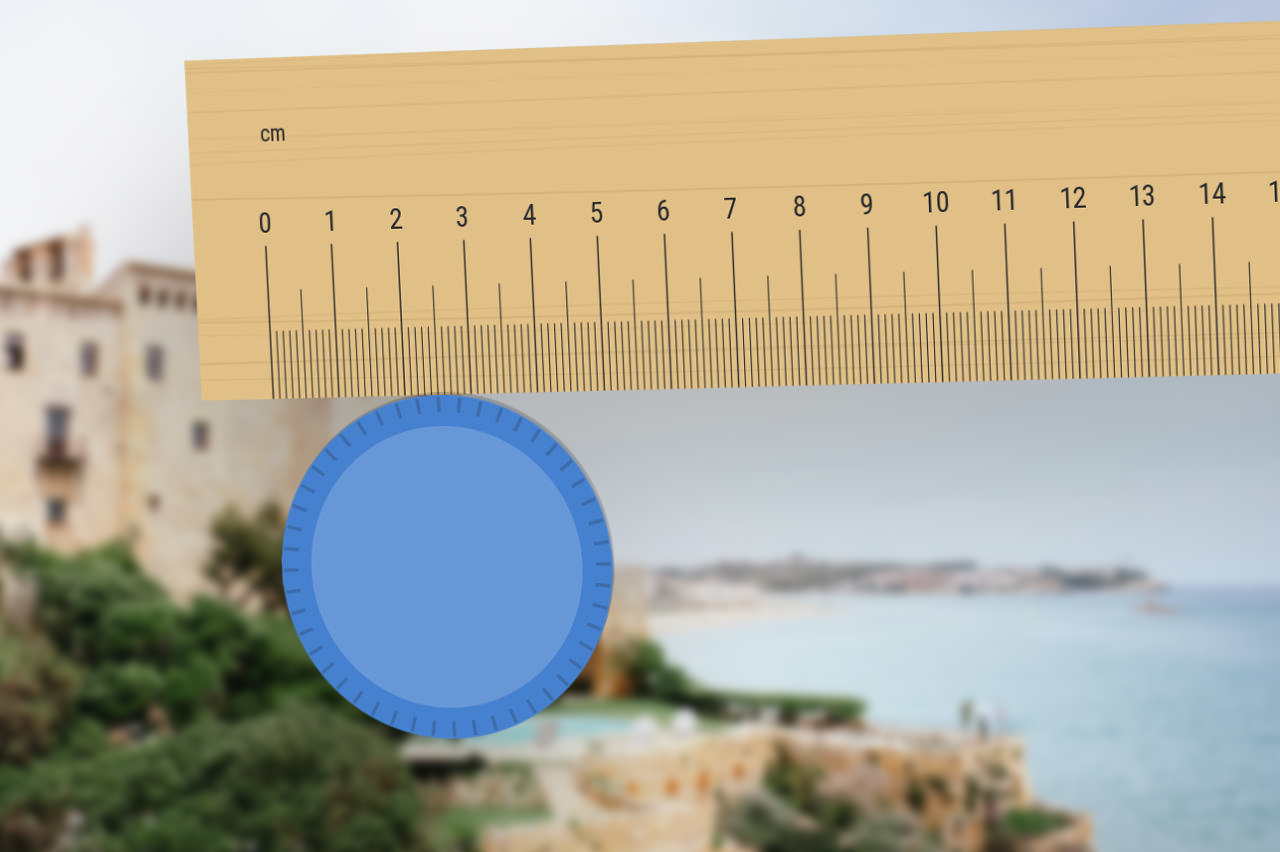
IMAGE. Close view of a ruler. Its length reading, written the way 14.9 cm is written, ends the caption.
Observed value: 5 cm
